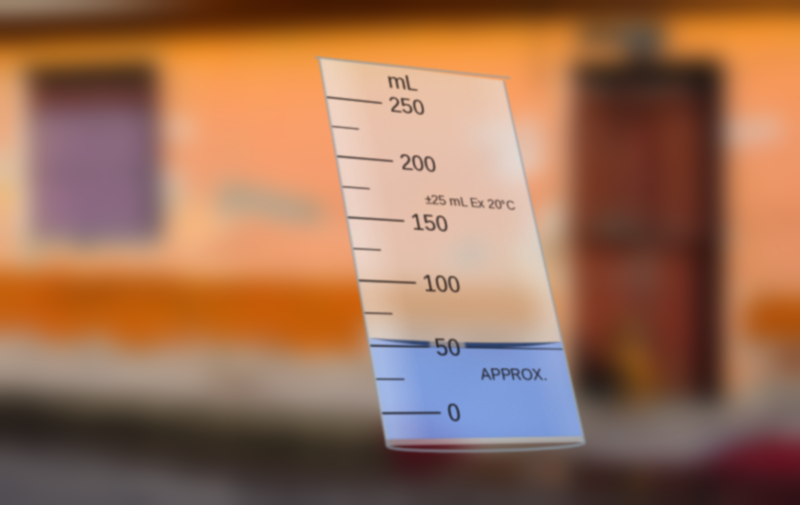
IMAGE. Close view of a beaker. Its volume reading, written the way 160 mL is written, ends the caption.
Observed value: 50 mL
